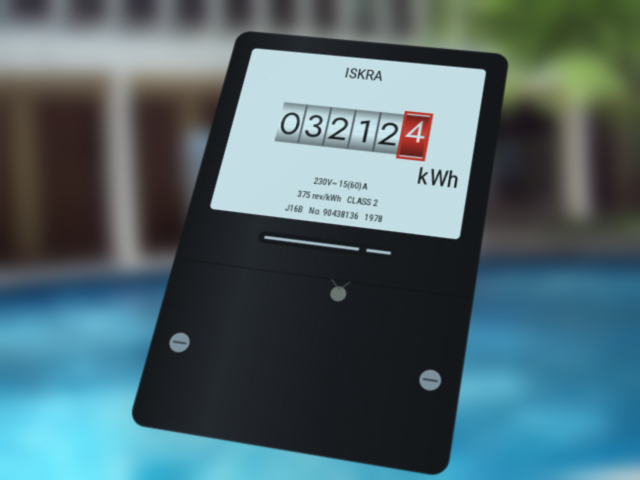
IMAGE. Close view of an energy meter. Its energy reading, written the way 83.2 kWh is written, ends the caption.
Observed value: 3212.4 kWh
